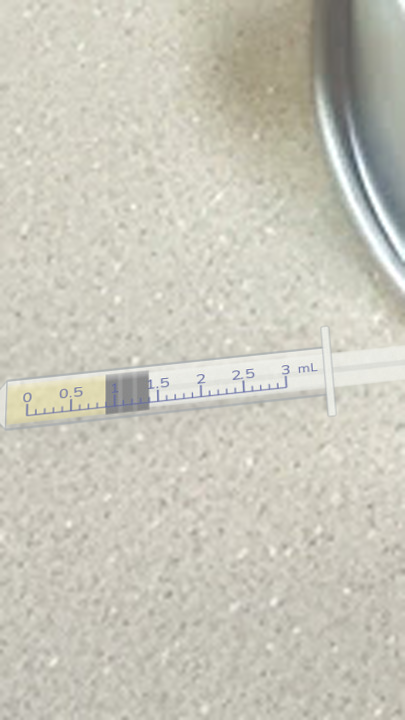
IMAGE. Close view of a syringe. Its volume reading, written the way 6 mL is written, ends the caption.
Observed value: 0.9 mL
